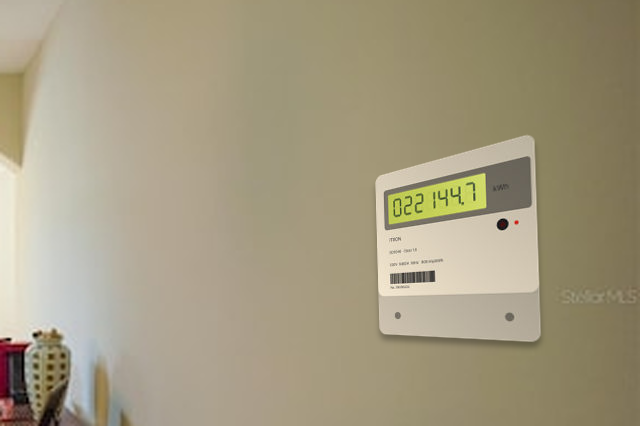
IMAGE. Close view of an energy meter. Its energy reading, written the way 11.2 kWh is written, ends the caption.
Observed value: 22144.7 kWh
